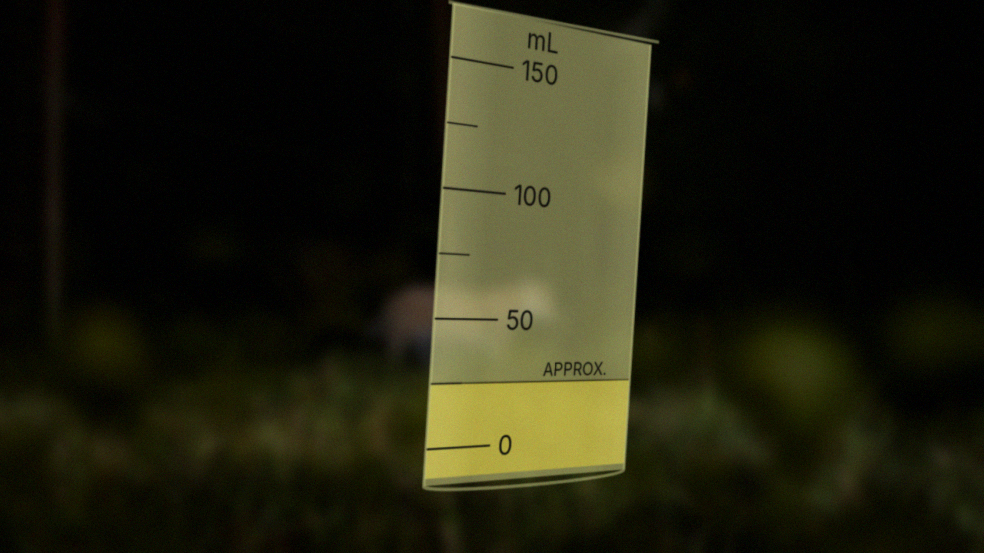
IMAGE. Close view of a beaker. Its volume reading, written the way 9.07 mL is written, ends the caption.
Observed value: 25 mL
